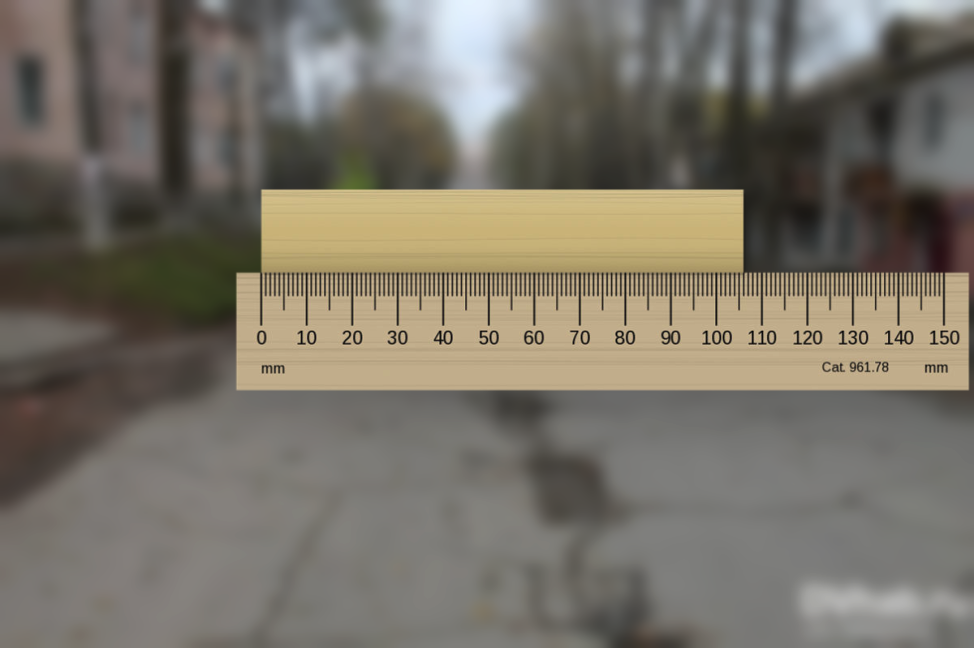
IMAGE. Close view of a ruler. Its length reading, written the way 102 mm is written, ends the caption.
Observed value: 106 mm
